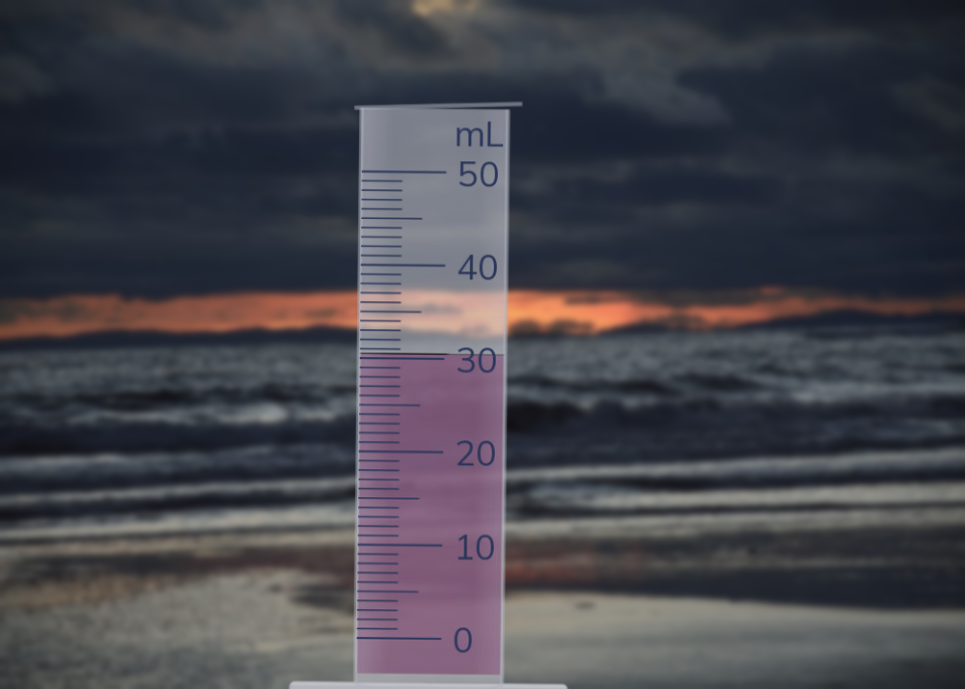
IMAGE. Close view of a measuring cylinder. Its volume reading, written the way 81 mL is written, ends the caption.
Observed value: 30.5 mL
